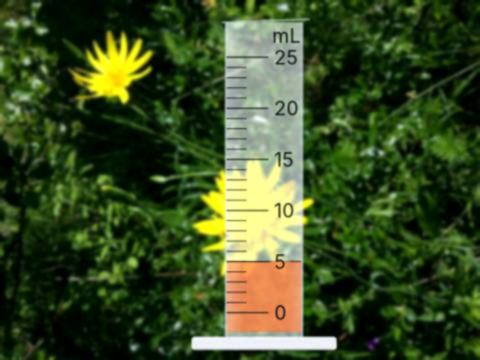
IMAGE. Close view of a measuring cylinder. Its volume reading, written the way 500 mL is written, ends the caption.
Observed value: 5 mL
